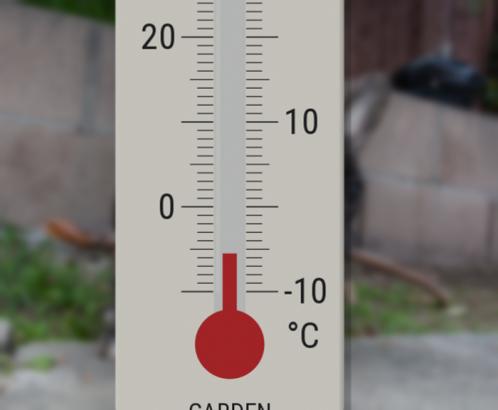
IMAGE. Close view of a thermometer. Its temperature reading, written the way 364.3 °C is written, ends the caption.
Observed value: -5.5 °C
